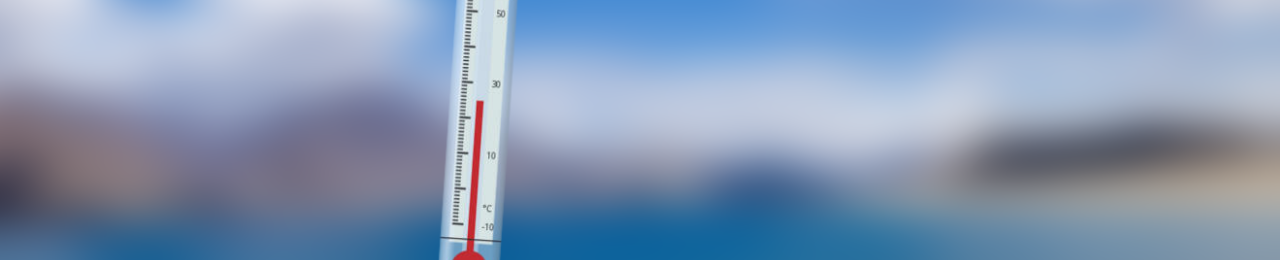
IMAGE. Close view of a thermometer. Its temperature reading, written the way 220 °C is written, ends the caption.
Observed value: 25 °C
